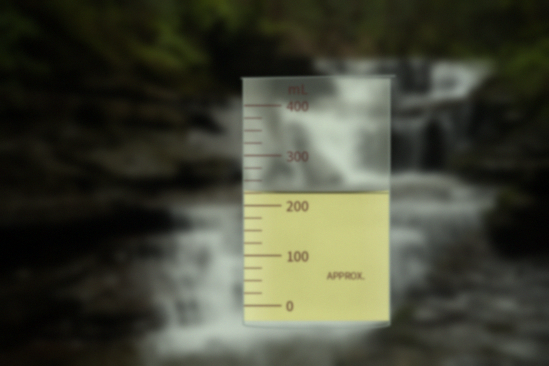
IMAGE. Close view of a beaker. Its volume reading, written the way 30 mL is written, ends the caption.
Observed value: 225 mL
